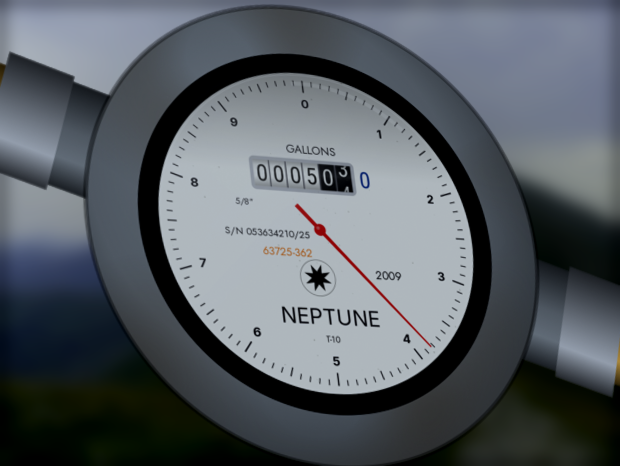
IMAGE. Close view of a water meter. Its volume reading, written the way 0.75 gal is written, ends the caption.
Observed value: 5033.8 gal
